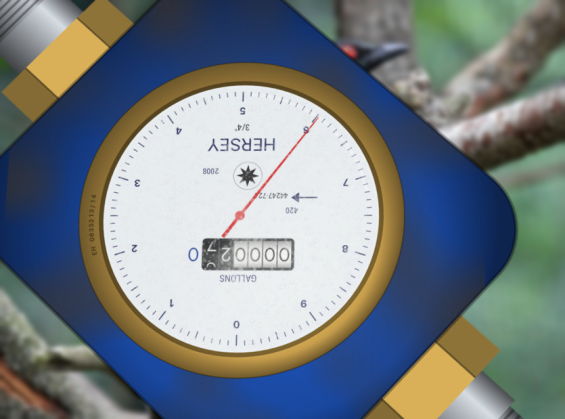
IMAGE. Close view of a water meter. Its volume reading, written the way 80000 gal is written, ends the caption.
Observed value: 266.0 gal
